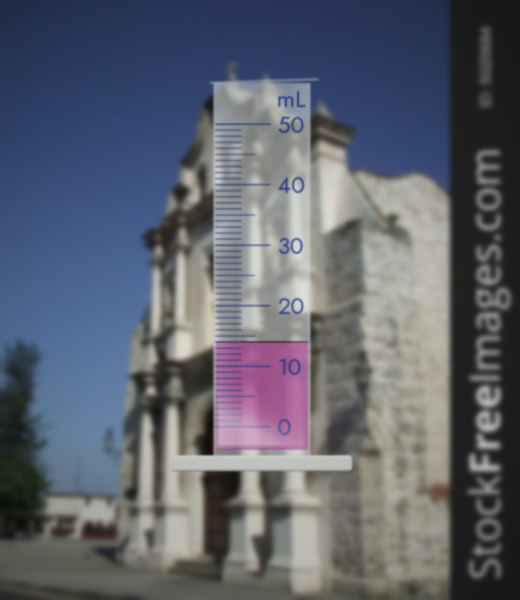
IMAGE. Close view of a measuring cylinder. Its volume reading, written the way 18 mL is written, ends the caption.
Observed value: 14 mL
